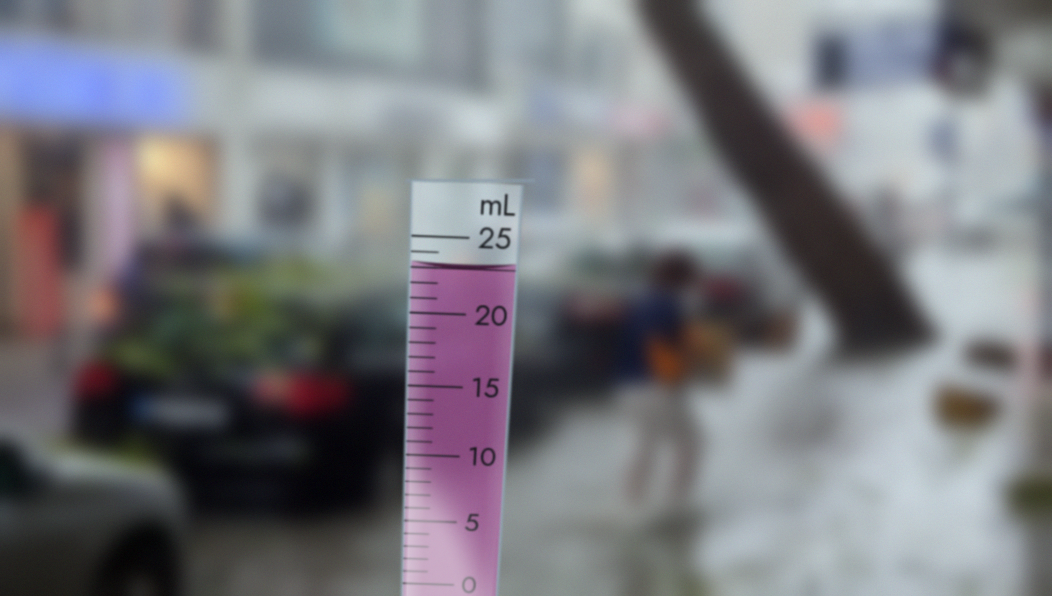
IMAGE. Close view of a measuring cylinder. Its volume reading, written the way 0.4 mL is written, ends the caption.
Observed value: 23 mL
